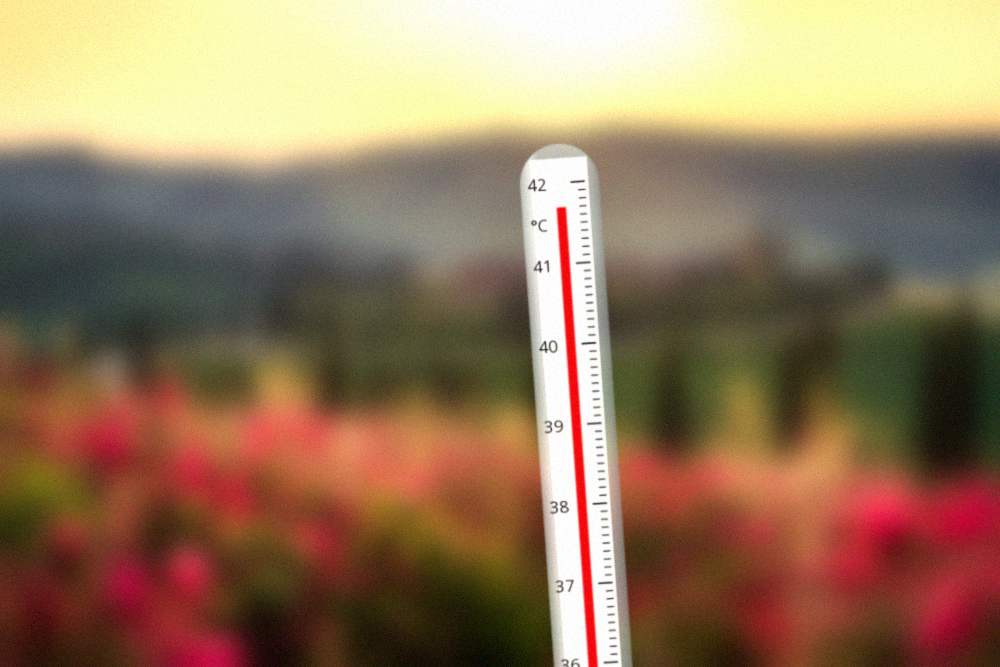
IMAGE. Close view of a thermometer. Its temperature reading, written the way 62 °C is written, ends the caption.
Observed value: 41.7 °C
